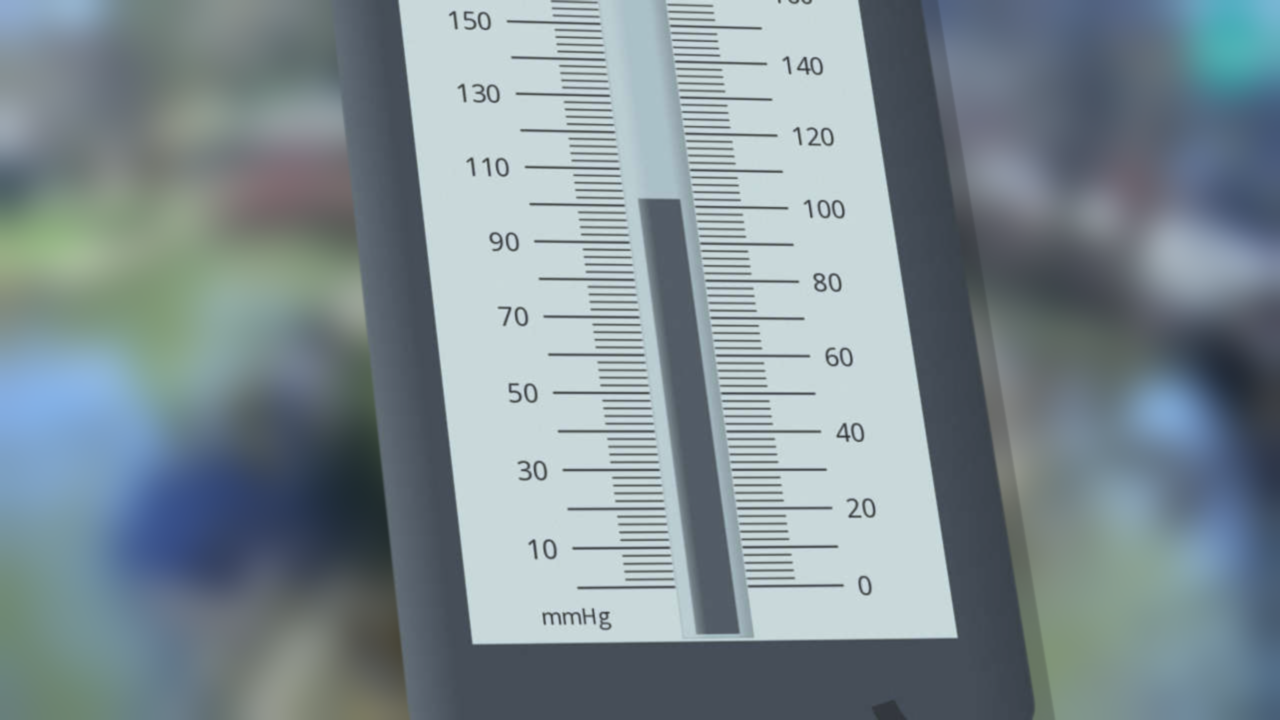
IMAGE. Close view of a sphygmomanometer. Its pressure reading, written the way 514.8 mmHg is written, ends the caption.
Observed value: 102 mmHg
